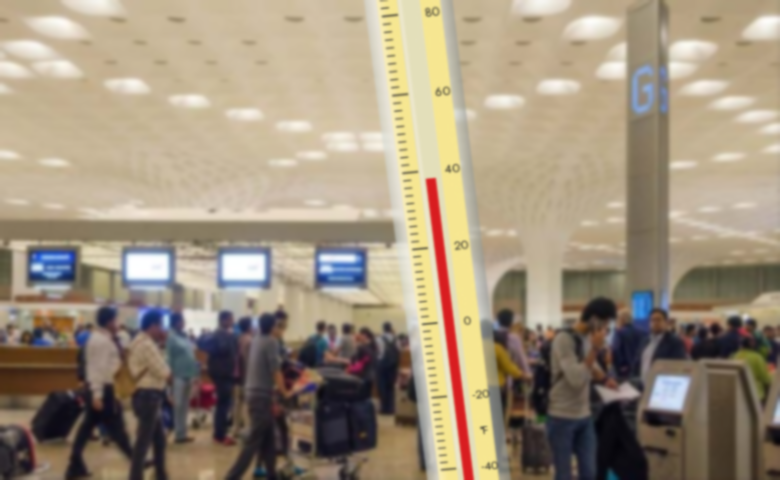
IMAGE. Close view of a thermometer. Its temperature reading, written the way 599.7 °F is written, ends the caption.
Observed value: 38 °F
